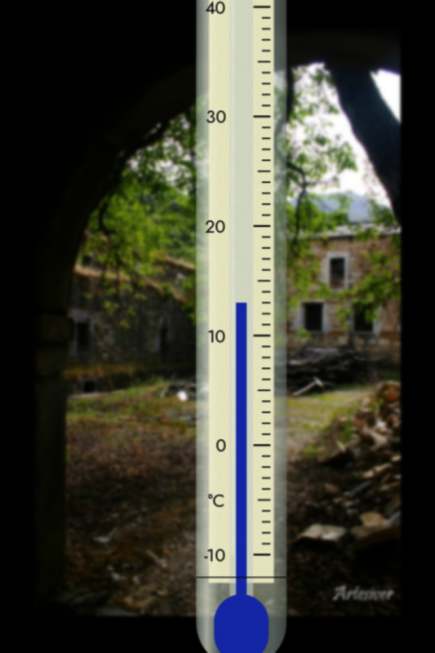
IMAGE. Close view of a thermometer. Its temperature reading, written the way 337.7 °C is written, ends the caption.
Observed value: 13 °C
